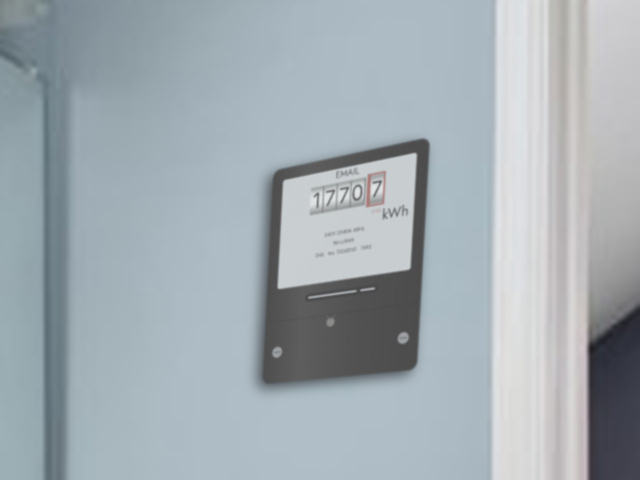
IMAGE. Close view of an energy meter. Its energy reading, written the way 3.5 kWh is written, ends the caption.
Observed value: 1770.7 kWh
